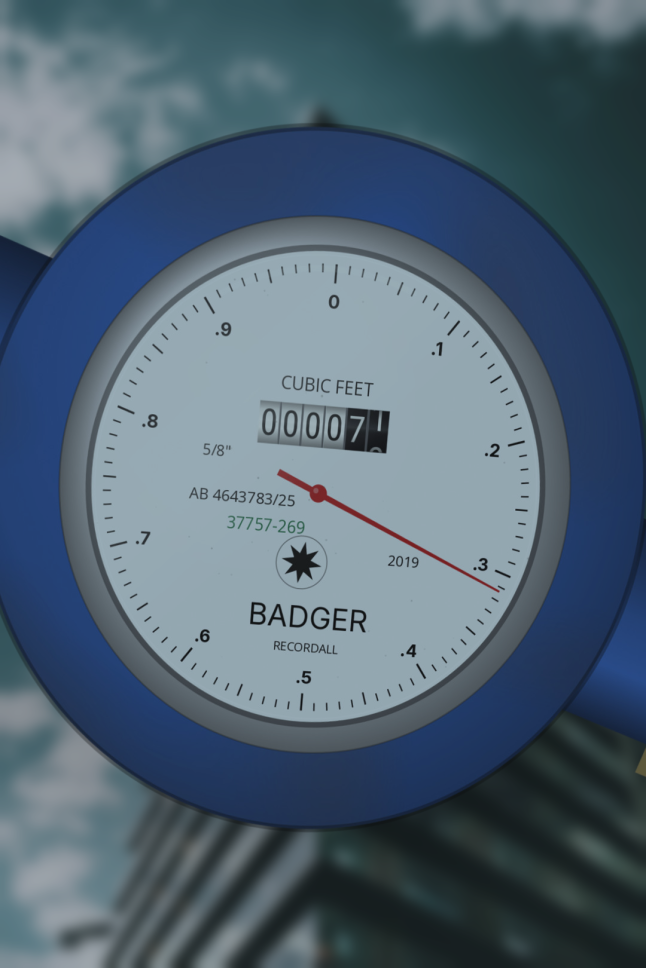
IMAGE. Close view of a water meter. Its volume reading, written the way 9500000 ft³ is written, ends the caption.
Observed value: 71.31 ft³
